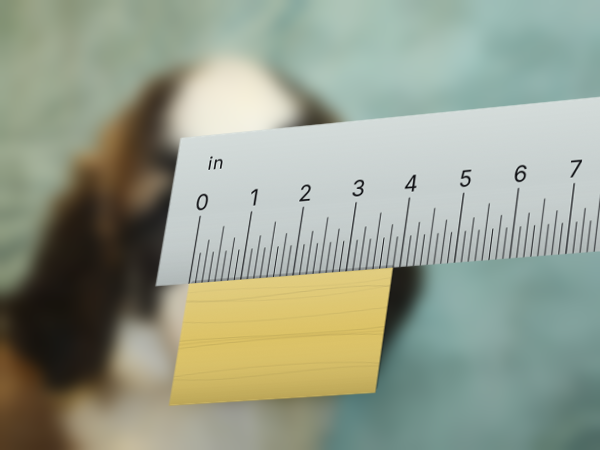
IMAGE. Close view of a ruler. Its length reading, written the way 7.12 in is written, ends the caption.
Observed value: 3.875 in
